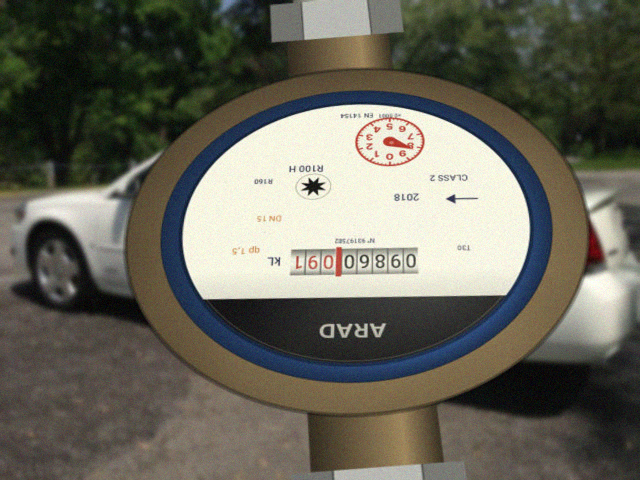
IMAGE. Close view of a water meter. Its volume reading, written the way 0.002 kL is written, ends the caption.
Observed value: 9860.0918 kL
